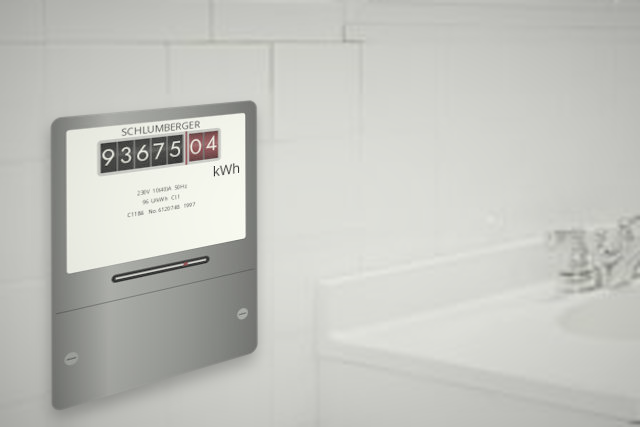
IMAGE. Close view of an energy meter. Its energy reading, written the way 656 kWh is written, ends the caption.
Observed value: 93675.04 kWh
